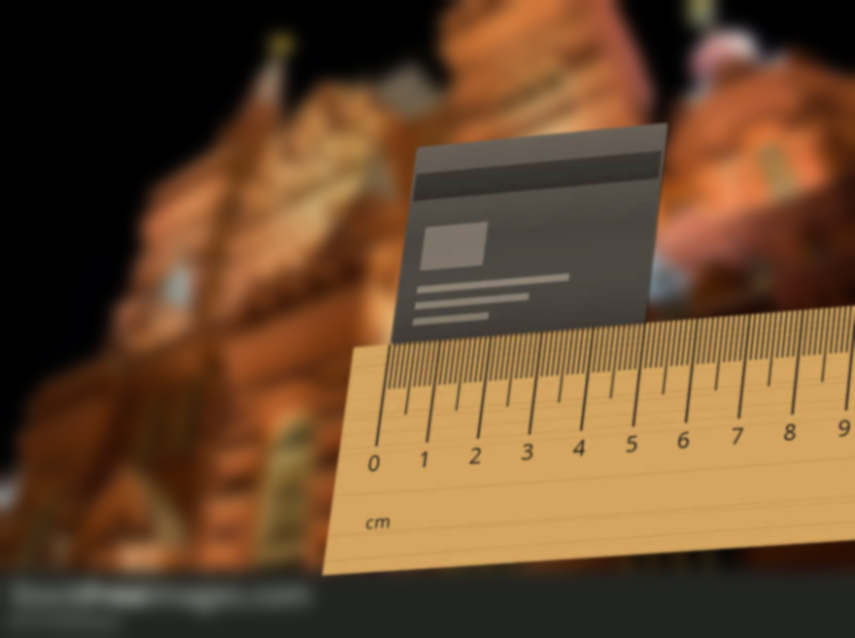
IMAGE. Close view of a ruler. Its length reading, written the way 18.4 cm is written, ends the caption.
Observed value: 5 cm
